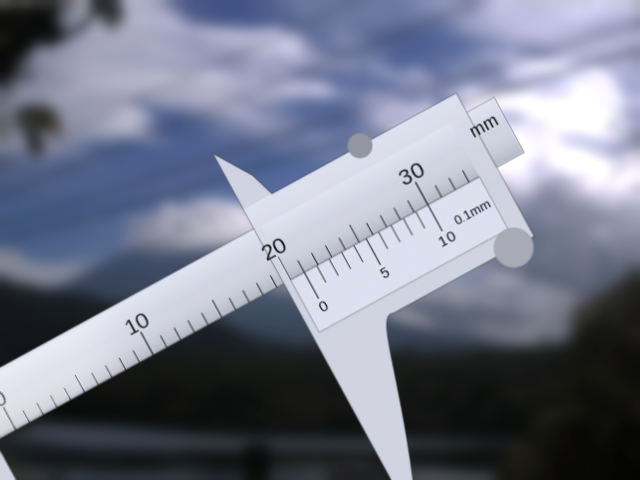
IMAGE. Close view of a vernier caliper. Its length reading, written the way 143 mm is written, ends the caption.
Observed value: 21.0 mm
